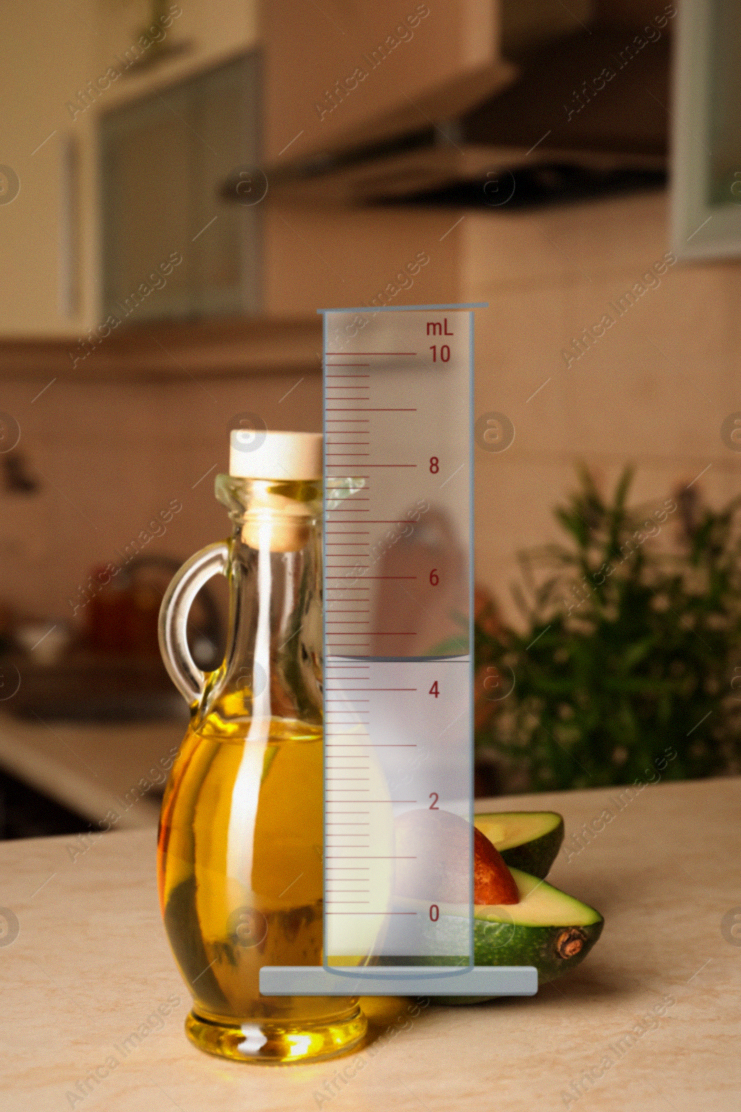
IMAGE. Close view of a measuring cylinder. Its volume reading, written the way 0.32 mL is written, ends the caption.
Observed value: 4.5 mL
